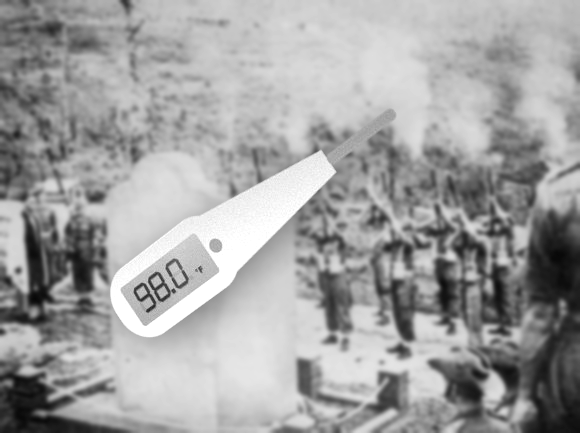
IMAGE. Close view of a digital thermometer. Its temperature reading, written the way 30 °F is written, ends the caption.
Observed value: 98.0 °F
